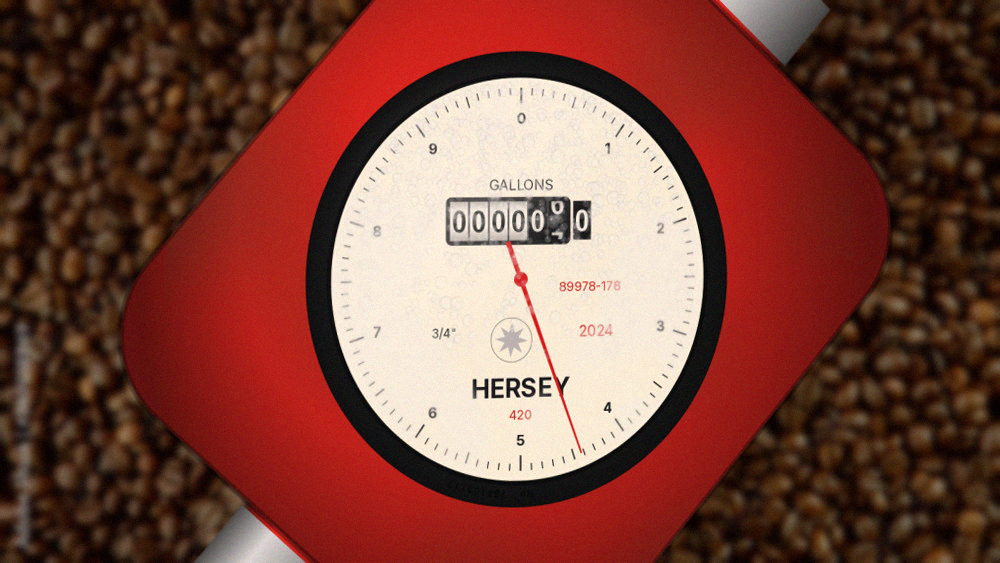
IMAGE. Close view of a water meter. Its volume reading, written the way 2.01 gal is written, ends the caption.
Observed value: 64.4 gal
